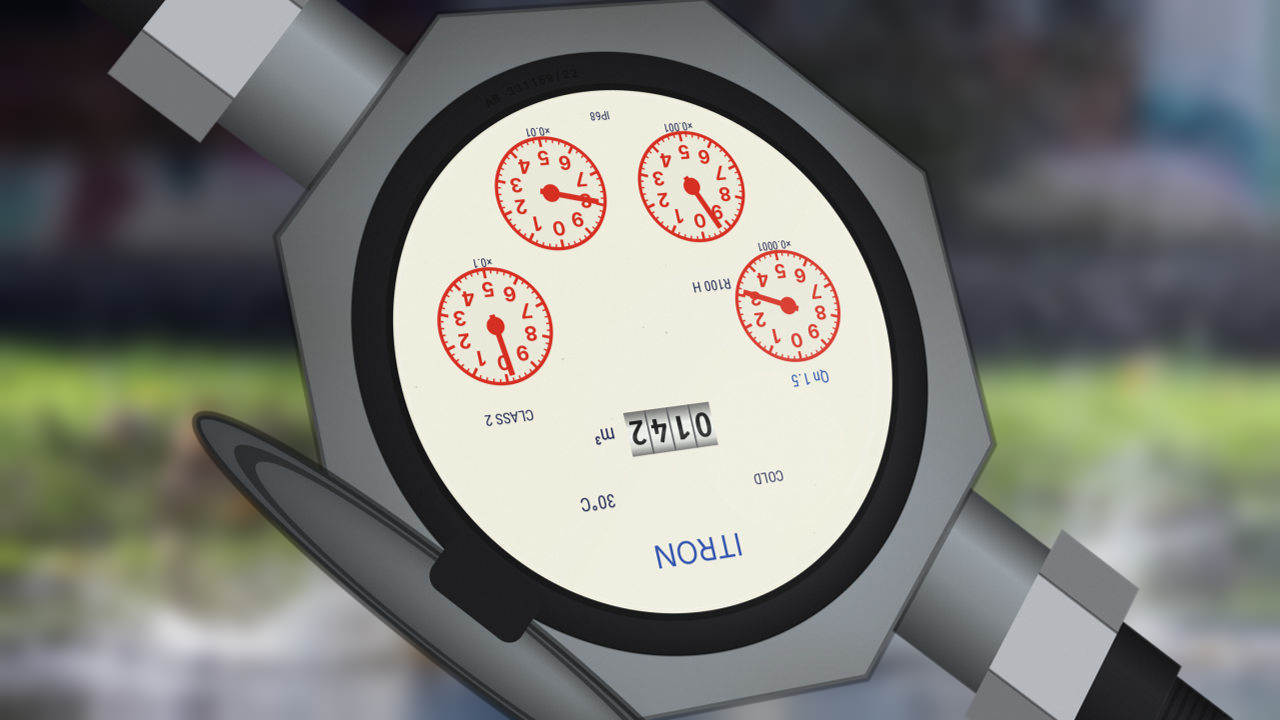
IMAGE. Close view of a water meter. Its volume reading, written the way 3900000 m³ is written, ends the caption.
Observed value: 141.9793 m³
